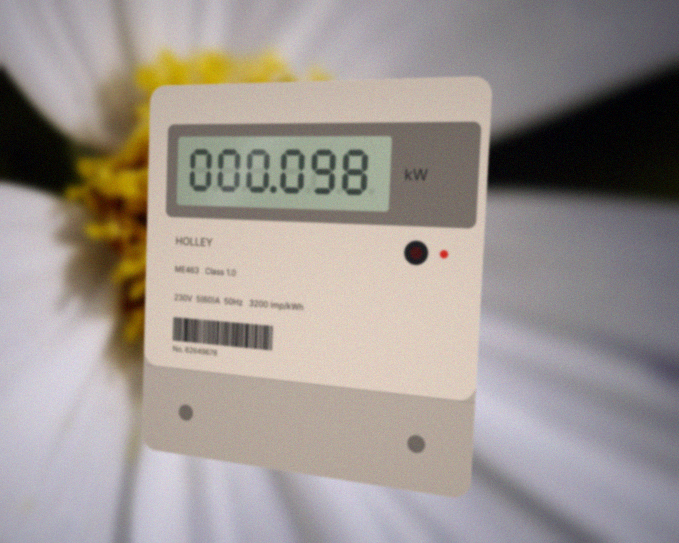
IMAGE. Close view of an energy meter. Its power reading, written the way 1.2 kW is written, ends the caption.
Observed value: 0.098 kW
